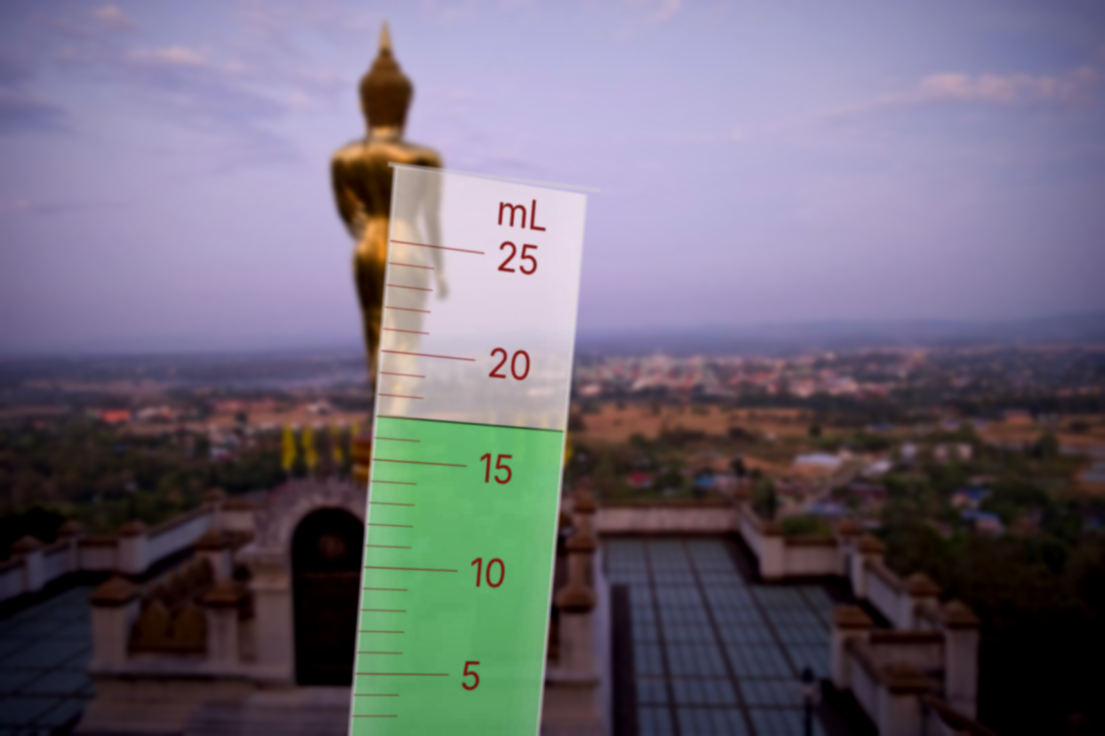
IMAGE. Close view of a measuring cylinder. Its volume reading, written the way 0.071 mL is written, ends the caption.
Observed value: 17 mL
